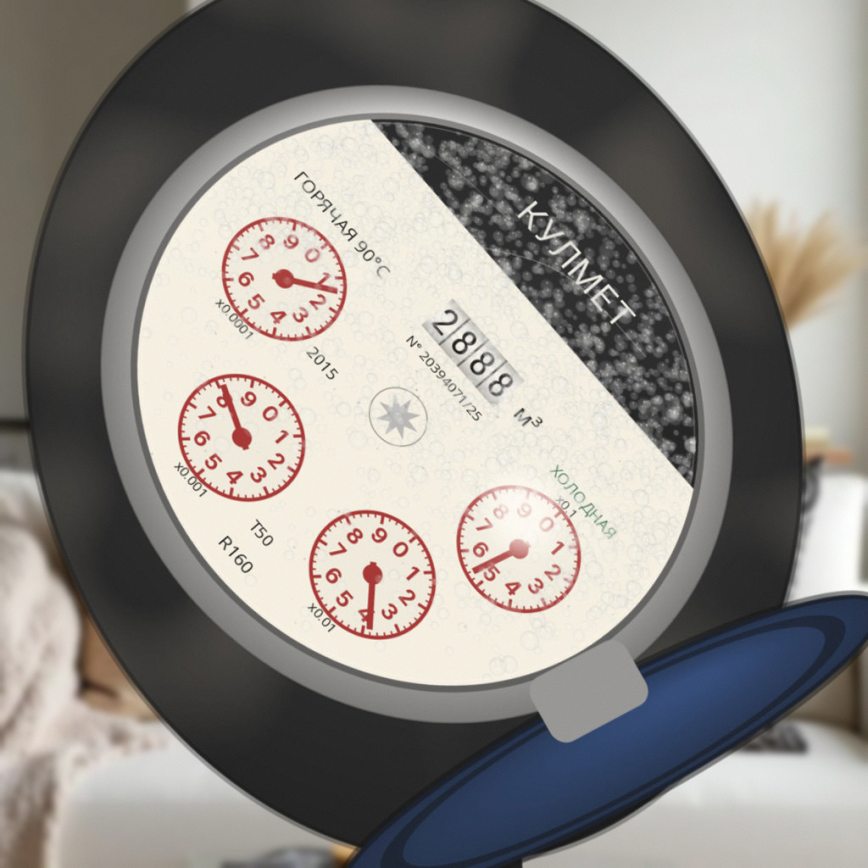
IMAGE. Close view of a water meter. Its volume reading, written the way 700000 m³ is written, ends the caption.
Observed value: 2888.5381 m³
